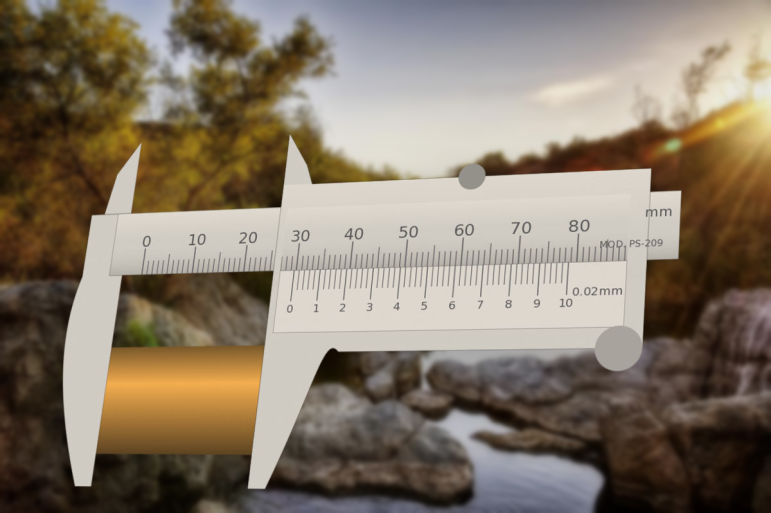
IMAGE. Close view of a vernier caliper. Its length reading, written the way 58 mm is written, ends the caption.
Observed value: 29.6 mm
